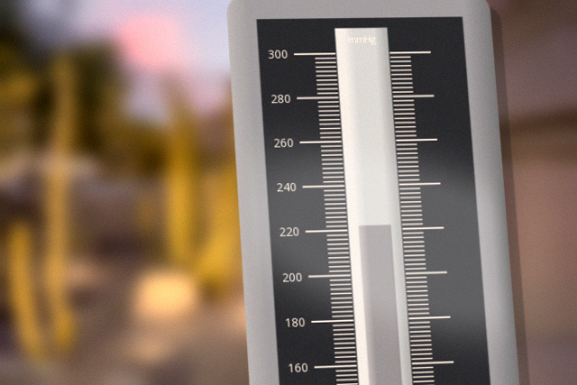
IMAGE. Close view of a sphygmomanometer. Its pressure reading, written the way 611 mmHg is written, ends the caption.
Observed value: 222 mmHg
